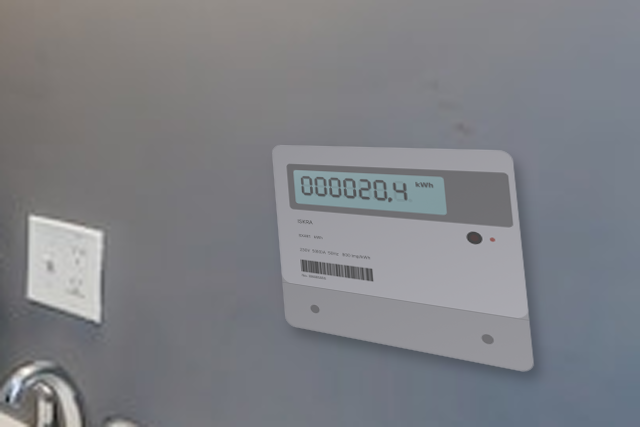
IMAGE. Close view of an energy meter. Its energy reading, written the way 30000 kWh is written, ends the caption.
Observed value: 20.4 kWh
